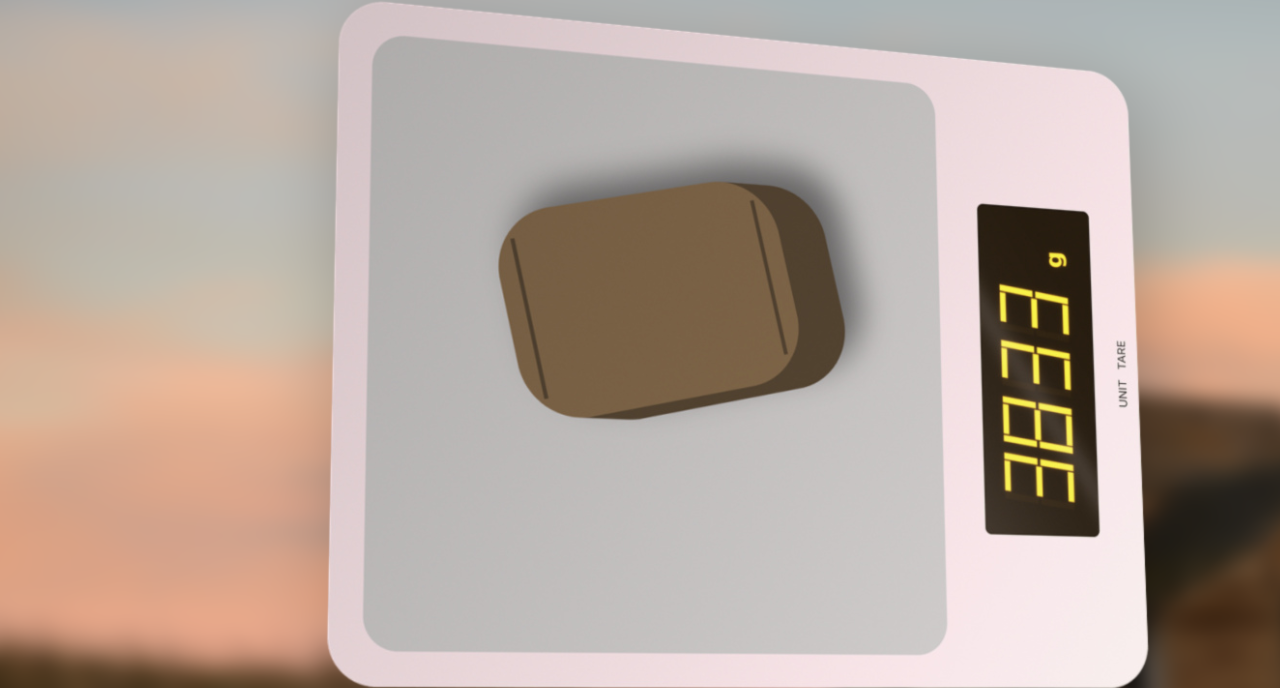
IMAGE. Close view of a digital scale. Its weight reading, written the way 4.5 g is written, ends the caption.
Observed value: 3833 g
